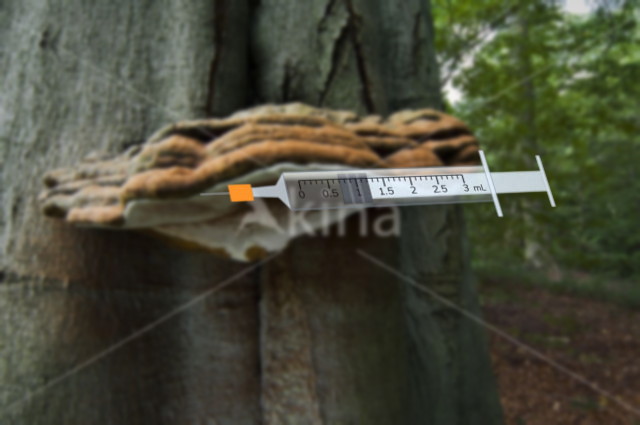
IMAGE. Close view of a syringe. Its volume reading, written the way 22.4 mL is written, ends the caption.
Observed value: 0.7 mL
